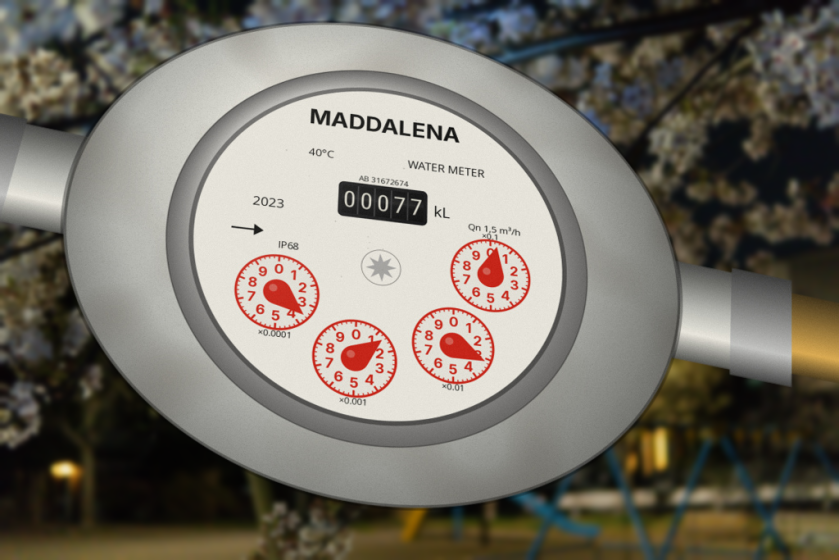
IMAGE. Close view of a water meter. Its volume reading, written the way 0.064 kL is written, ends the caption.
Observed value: 77.0313 kL
